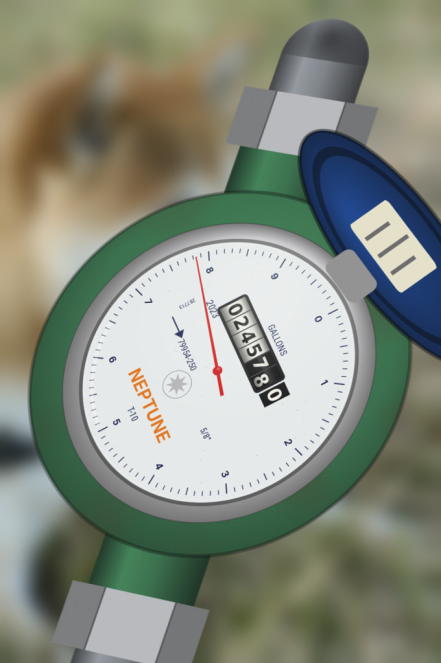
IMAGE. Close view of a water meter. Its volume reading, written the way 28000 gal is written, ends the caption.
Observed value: 245777.8 gal
